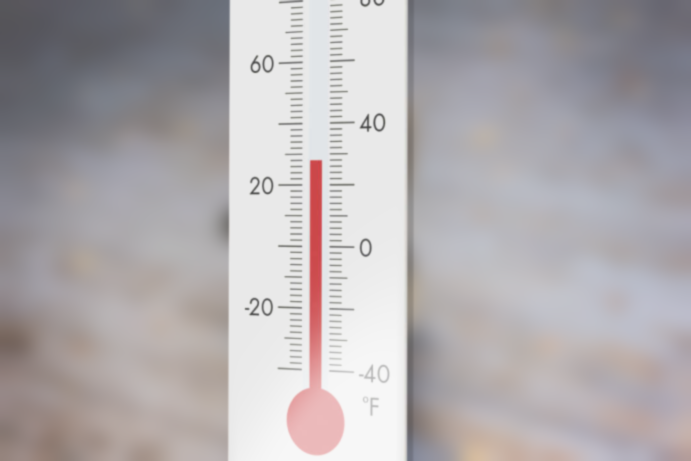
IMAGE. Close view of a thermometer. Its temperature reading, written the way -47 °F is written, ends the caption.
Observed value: 28 °F
